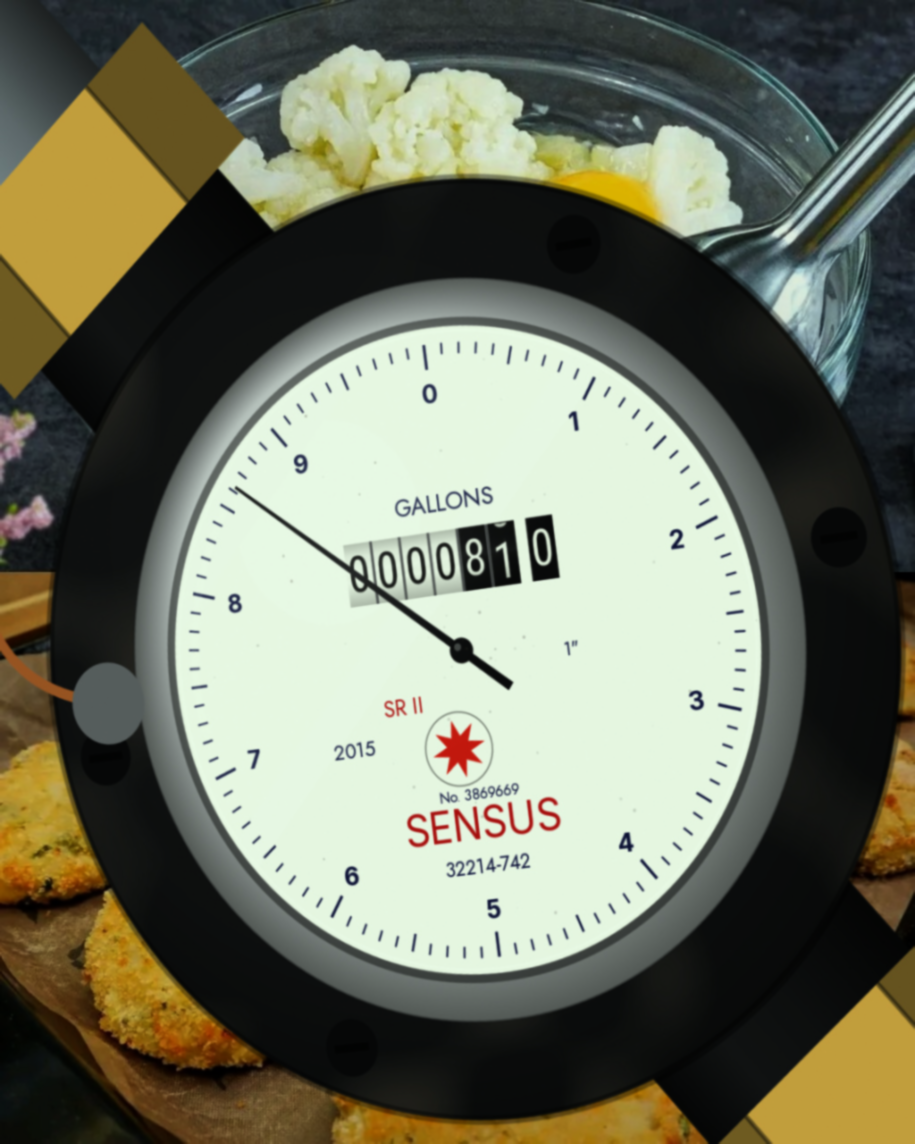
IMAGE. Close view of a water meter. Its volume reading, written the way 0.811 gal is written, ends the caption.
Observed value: 808.6 gal
